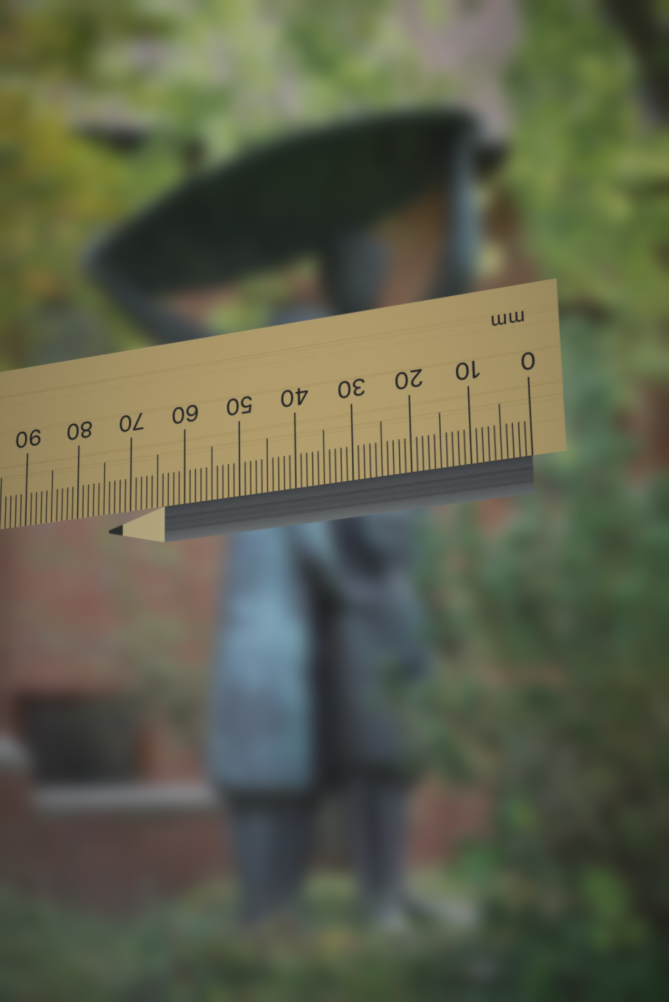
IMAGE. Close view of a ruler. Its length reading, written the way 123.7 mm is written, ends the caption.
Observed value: 74 mm
